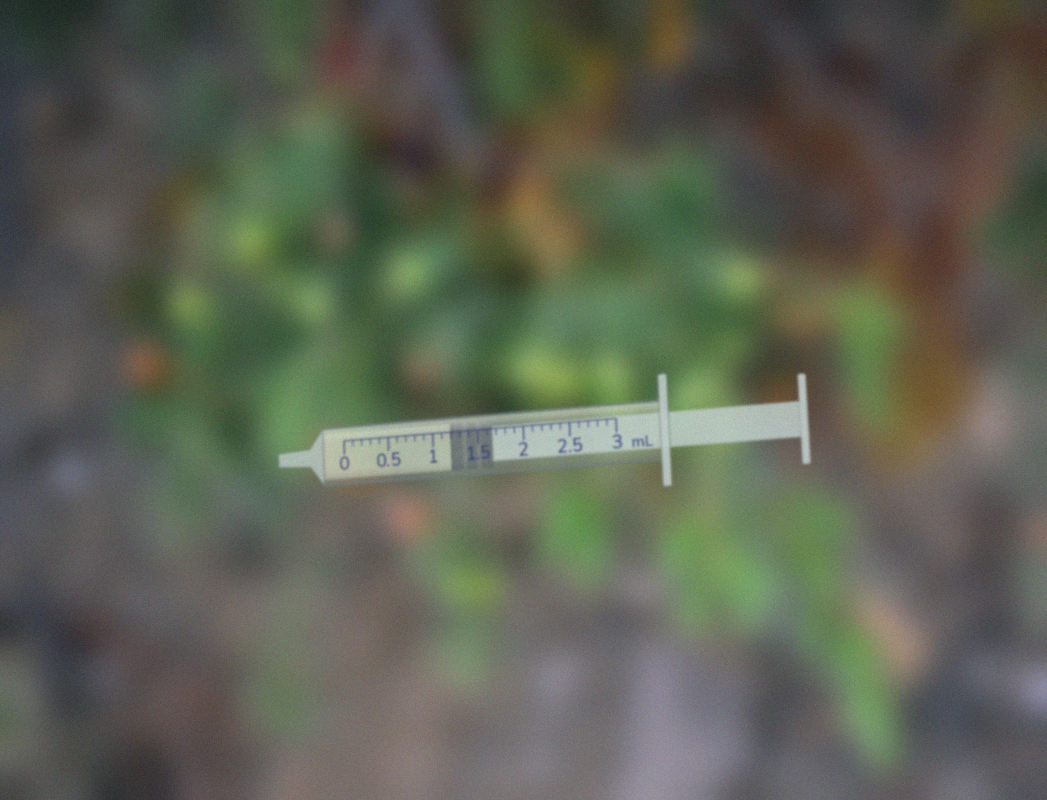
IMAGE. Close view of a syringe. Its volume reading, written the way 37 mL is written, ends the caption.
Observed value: 1.2 mL
